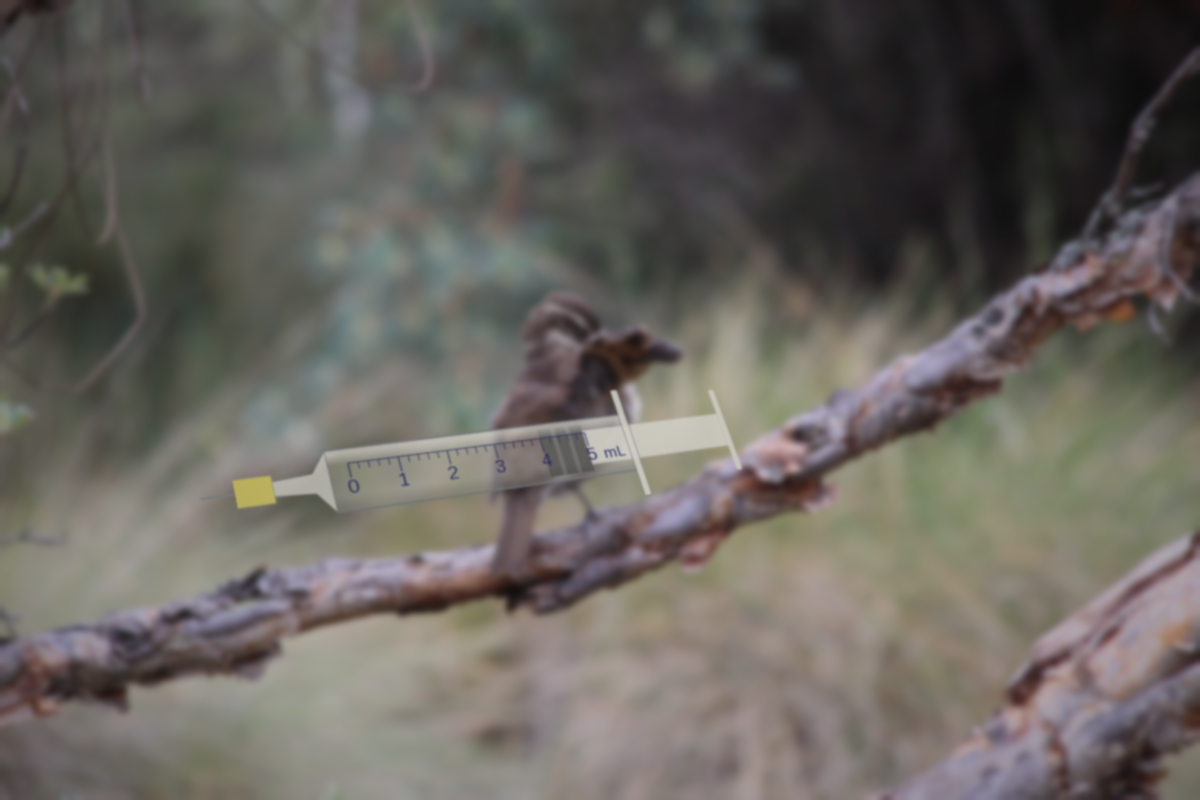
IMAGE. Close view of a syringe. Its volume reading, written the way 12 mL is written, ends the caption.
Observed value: 4 mL
